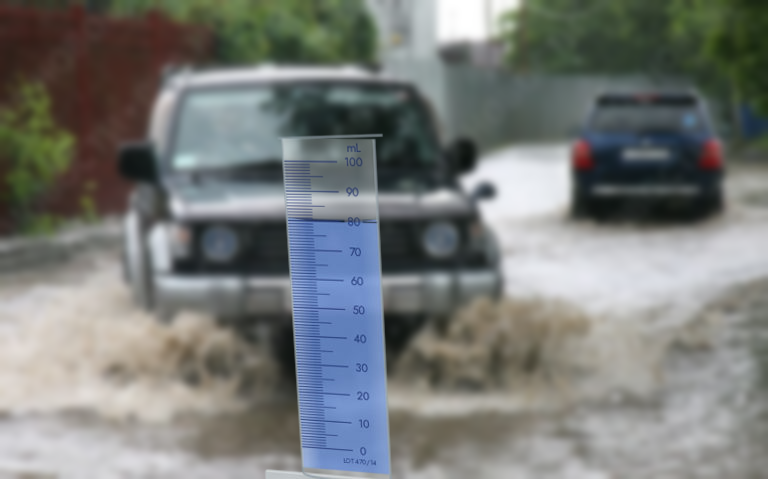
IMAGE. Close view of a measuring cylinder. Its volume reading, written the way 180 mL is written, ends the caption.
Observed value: 80 mL
